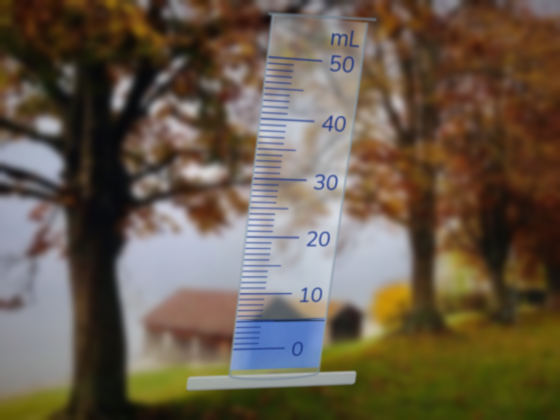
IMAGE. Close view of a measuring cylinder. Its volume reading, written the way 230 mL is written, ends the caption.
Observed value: 5 mL
